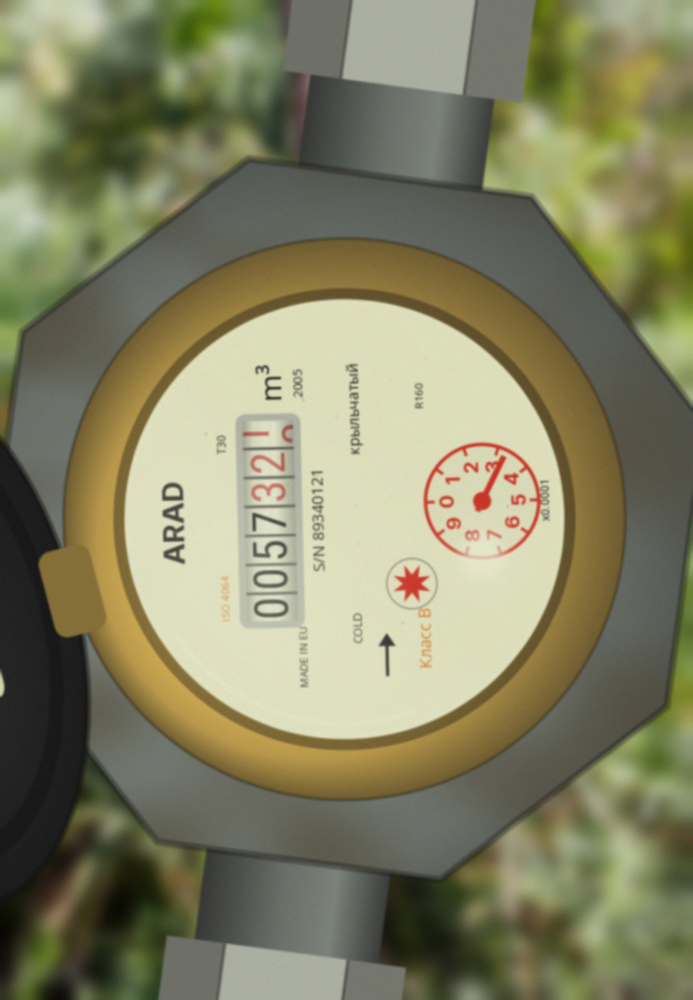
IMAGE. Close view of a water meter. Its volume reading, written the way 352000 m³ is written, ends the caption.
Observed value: 57.3213 m³
